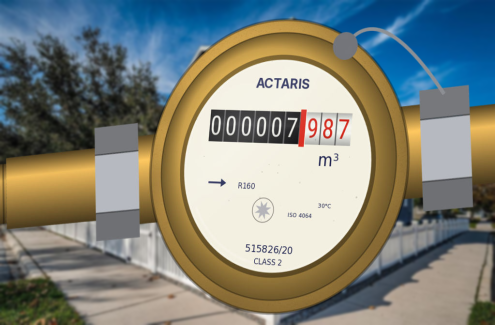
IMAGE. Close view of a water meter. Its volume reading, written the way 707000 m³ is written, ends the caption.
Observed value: 7.987 m³
